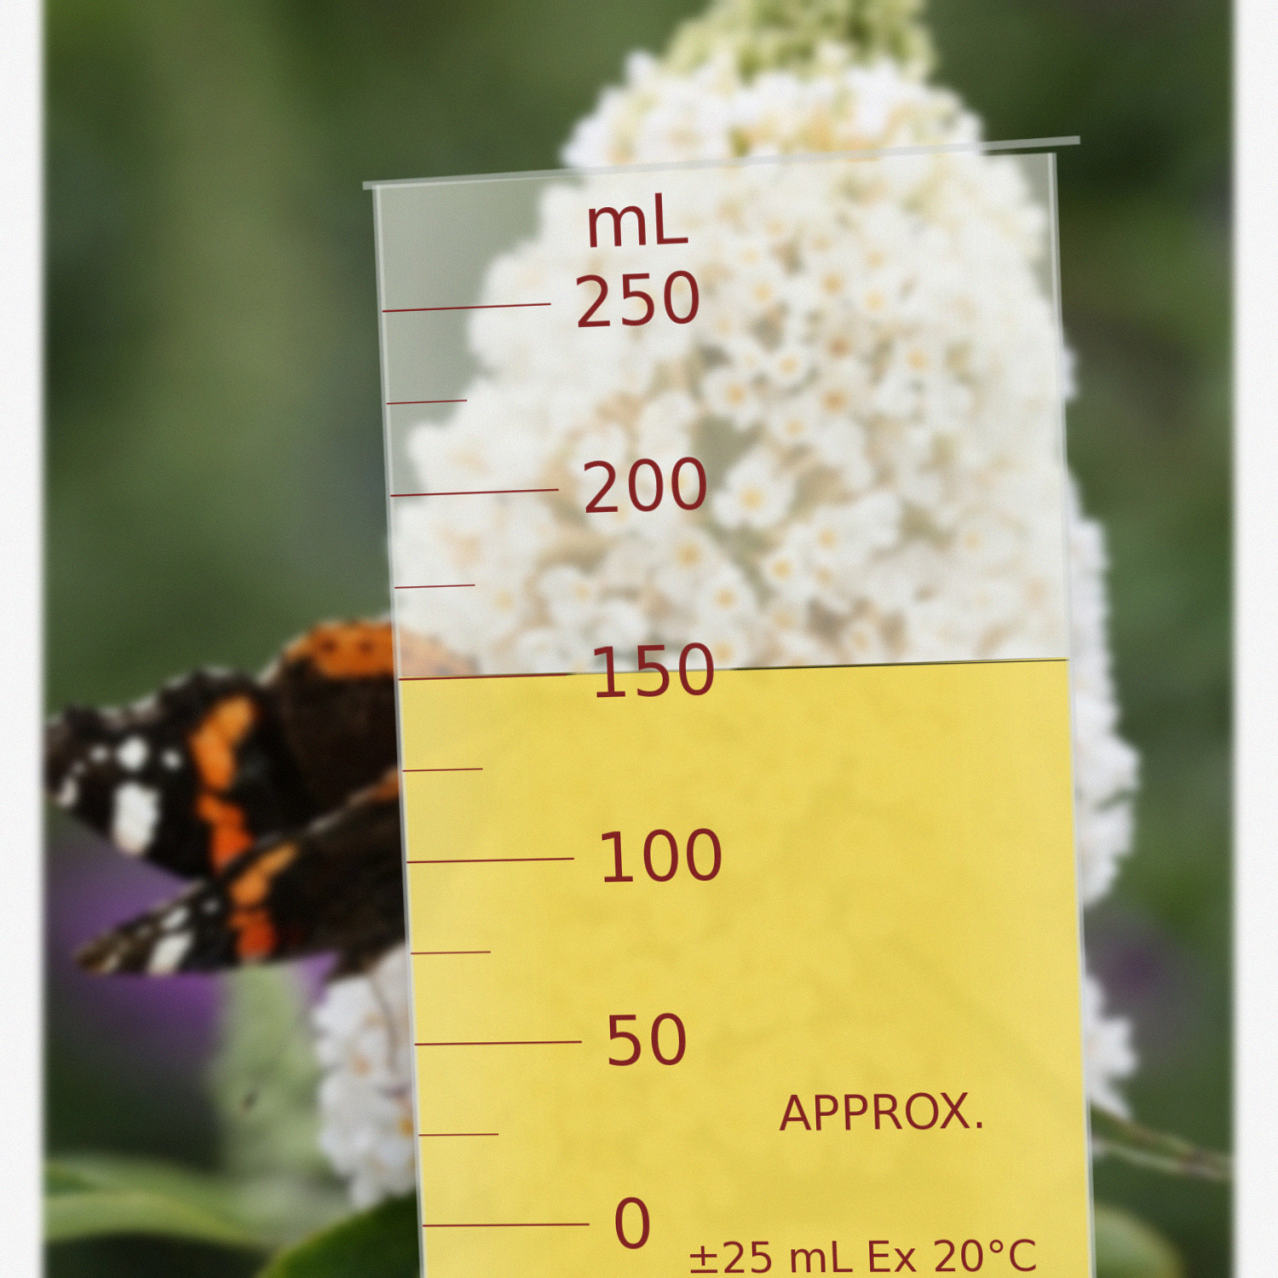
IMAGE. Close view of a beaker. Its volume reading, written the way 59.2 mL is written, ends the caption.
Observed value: 150 mL
